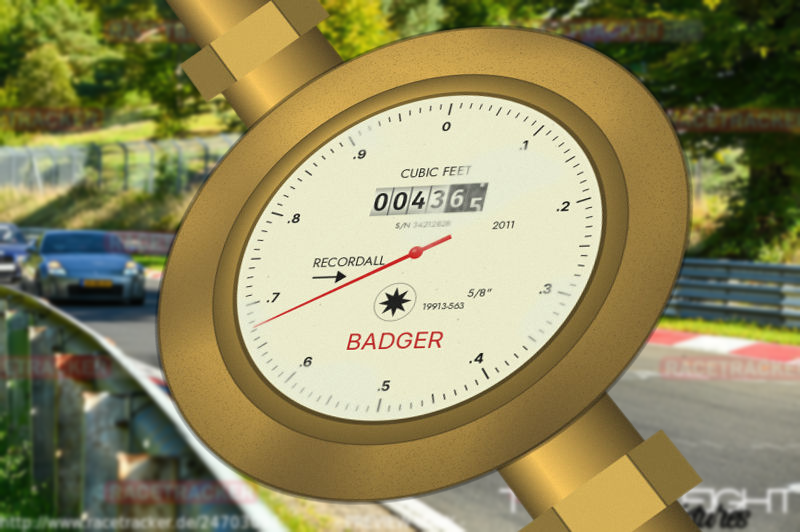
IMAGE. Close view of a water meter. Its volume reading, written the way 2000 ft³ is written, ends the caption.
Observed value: 4364.67 ft³
